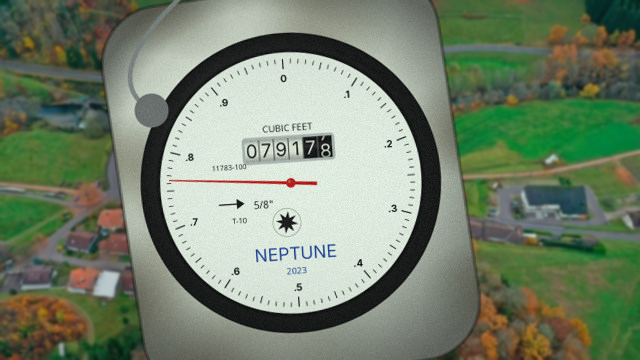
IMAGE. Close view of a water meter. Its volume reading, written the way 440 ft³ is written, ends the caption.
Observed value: 79177.76 ft³
